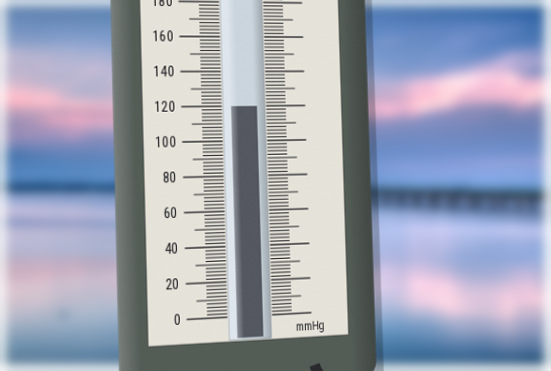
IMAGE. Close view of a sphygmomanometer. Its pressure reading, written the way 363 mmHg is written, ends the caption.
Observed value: 120 mmHg
